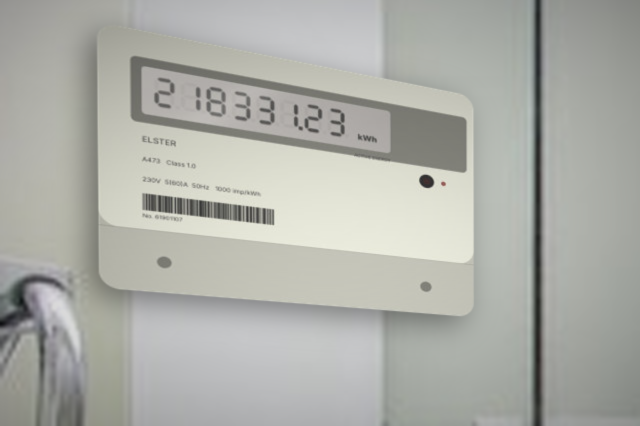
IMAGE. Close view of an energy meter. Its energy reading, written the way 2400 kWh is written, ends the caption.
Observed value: 218331.23 kWh
